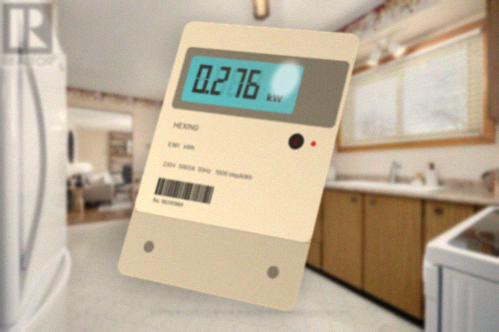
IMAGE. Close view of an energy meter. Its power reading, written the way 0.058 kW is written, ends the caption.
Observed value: 0.276 kW
